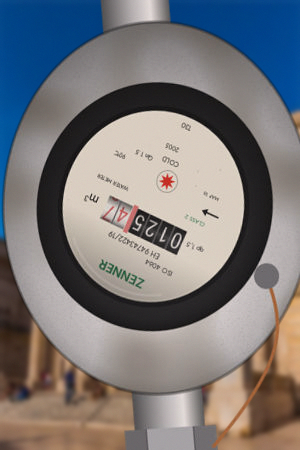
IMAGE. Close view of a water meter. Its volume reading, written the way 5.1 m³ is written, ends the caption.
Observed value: 125.47 m³
